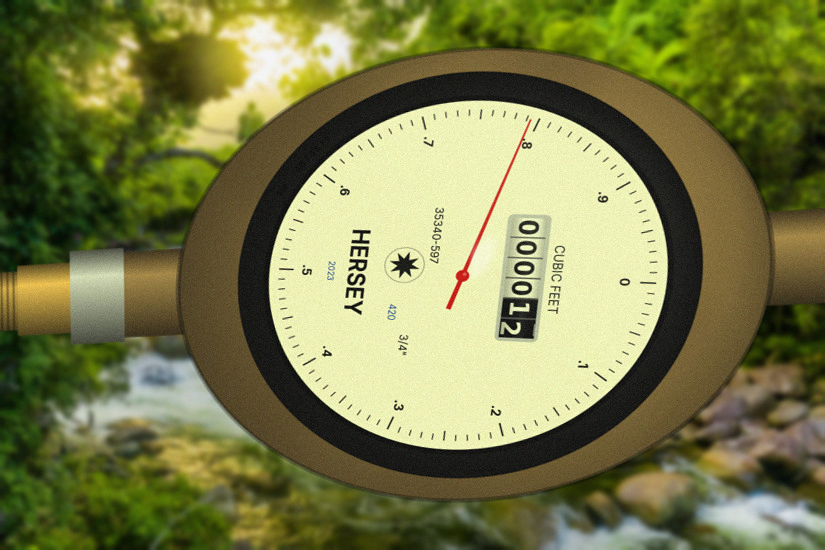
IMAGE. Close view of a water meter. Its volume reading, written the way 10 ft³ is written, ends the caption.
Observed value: 11.79 ft³
